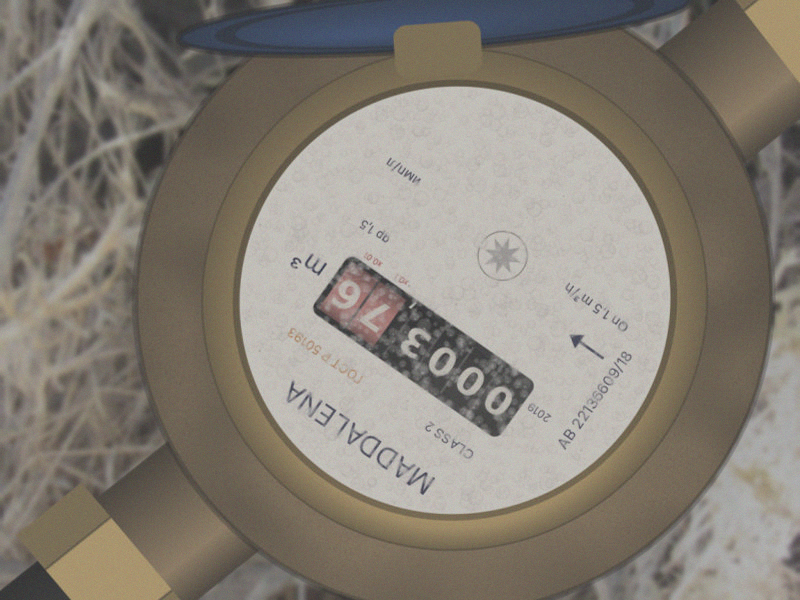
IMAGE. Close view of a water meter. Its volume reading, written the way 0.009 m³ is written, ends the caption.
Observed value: 3.76 m³
